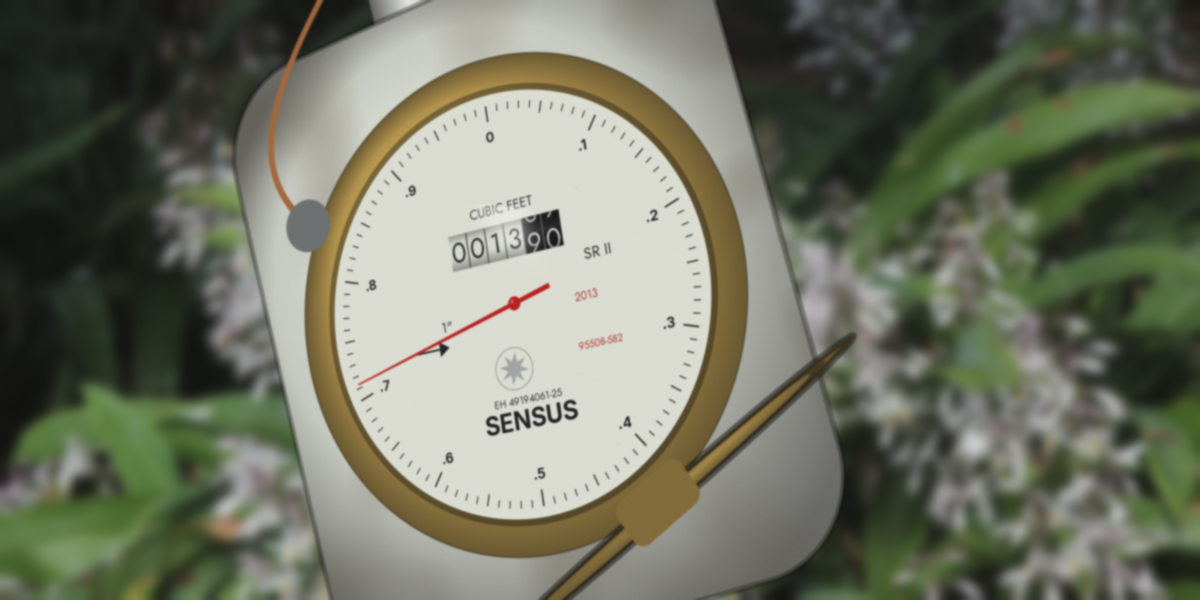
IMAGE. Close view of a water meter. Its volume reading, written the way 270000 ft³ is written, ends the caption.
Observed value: 1389.71 ft³
